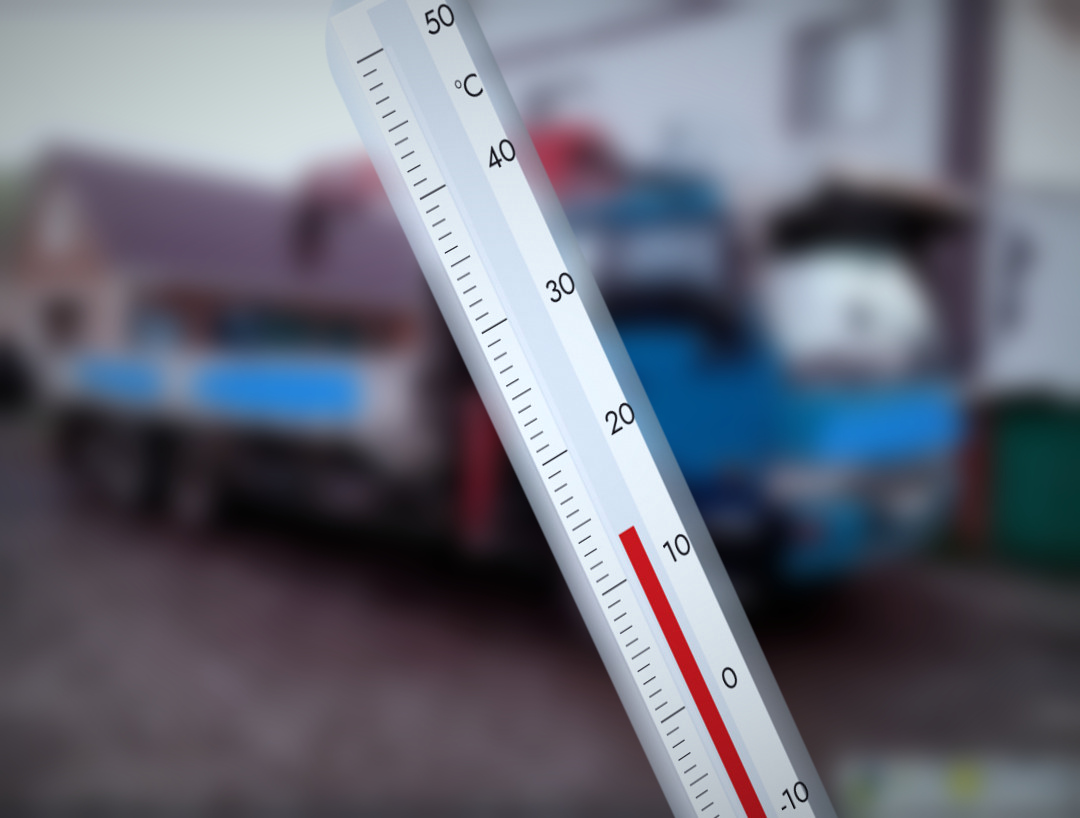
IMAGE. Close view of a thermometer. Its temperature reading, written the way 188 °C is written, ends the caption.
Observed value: 13 °C
